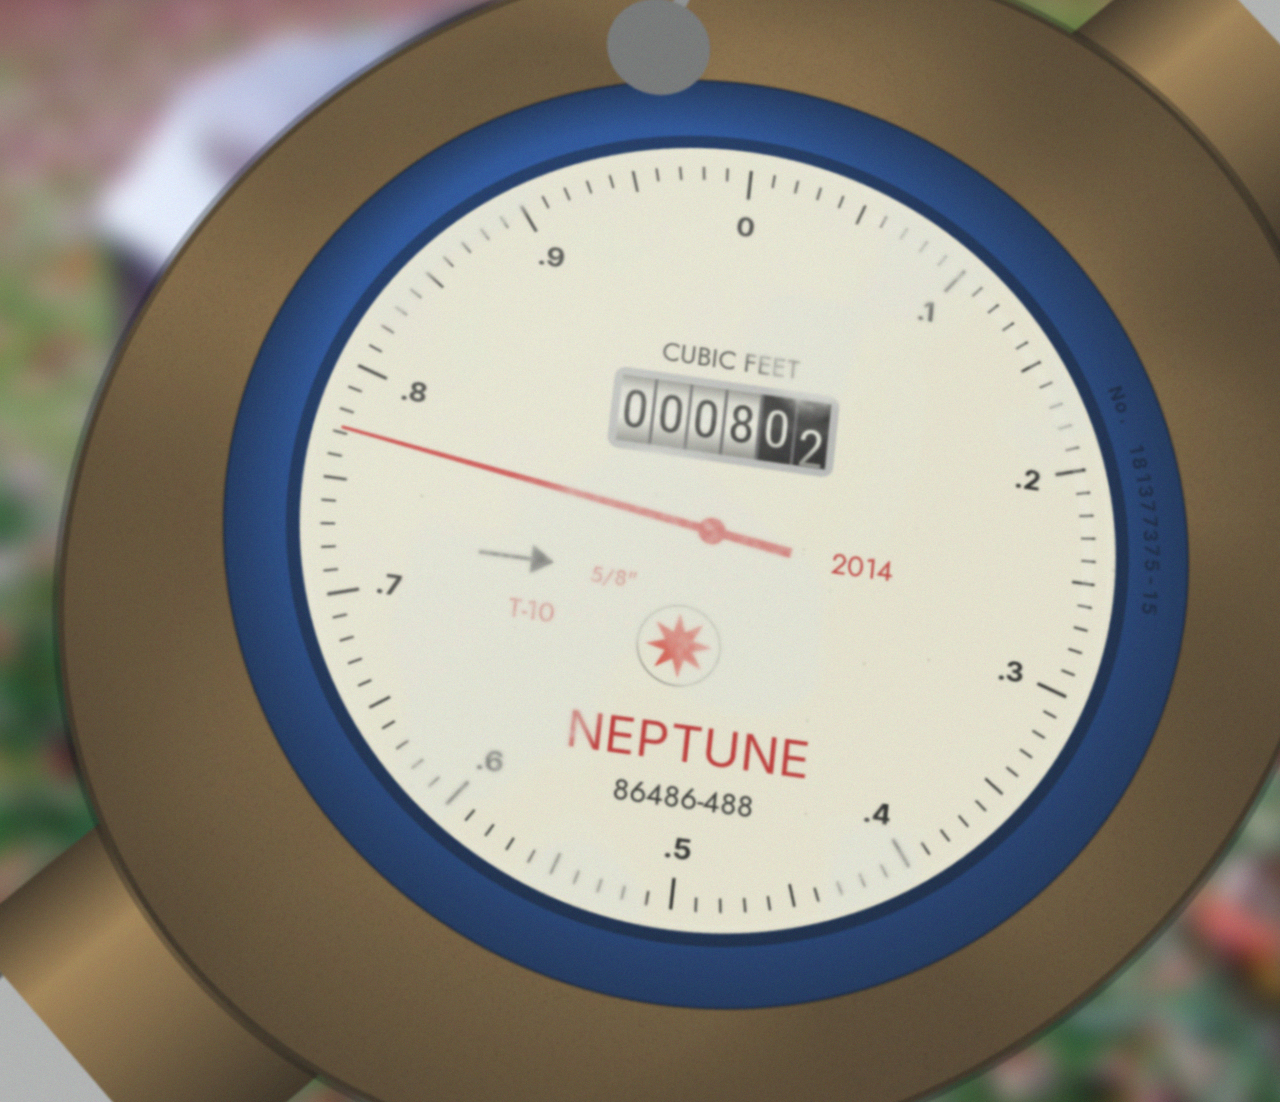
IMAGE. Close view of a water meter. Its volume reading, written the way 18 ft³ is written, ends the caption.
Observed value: 801.77 ft³
